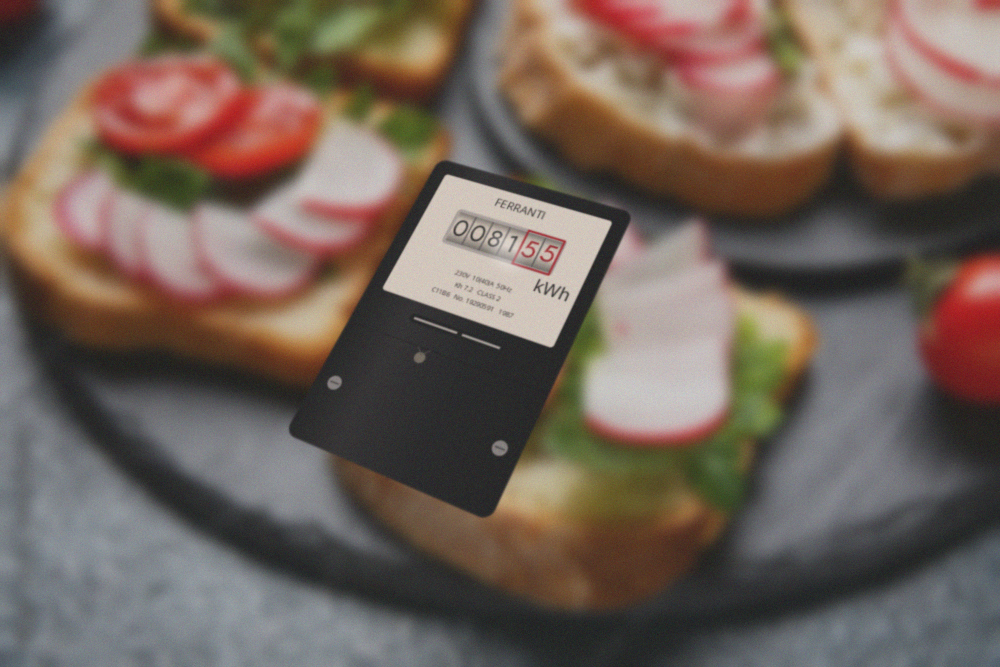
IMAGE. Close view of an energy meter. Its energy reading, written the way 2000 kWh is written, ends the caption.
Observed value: 81.55 kWh
